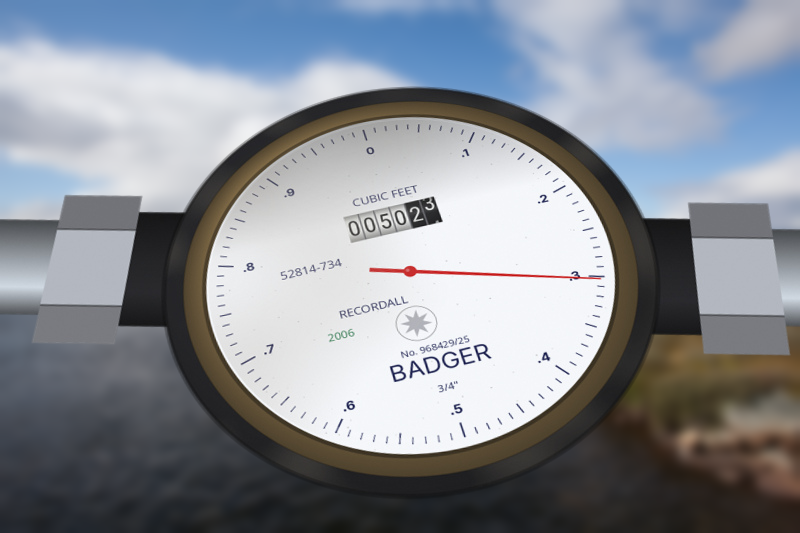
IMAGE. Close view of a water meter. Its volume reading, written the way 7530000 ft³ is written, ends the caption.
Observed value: 5023.30 ft³
